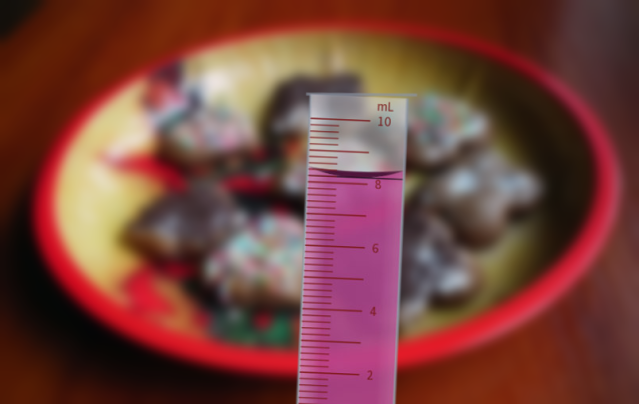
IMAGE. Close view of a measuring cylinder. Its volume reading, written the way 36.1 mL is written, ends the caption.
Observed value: 8.2 mL
